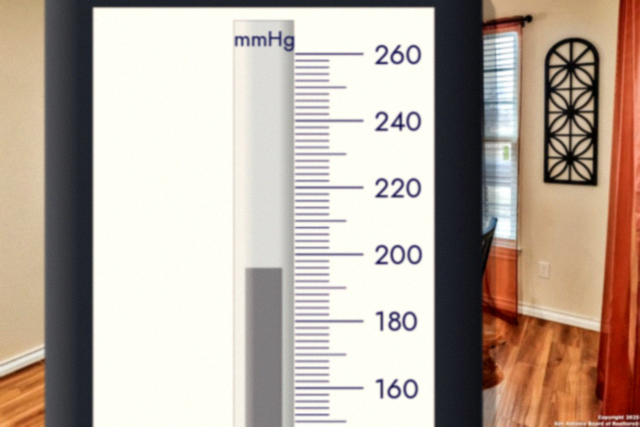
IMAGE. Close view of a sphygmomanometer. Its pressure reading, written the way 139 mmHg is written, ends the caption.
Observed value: 196 mmHg
